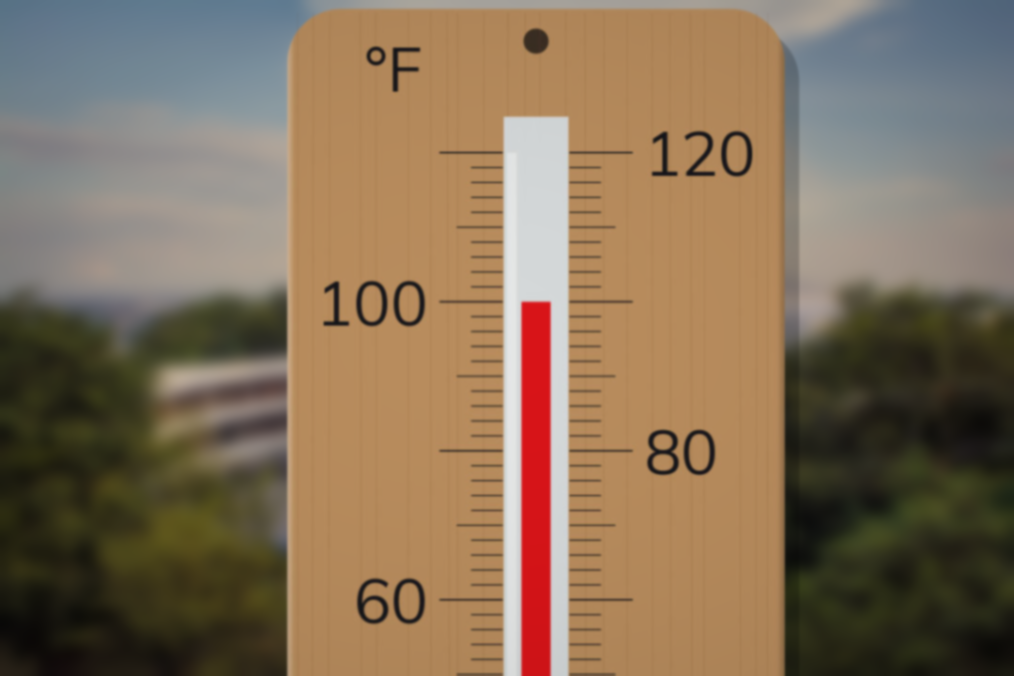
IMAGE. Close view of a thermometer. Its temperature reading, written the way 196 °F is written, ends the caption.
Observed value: 100 °F
